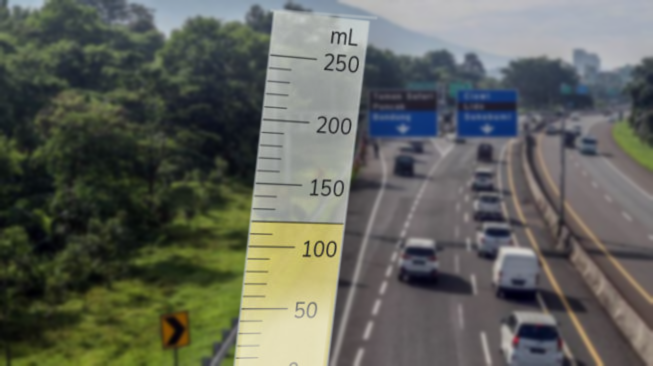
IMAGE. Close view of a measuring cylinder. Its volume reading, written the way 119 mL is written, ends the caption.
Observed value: 120 mL
